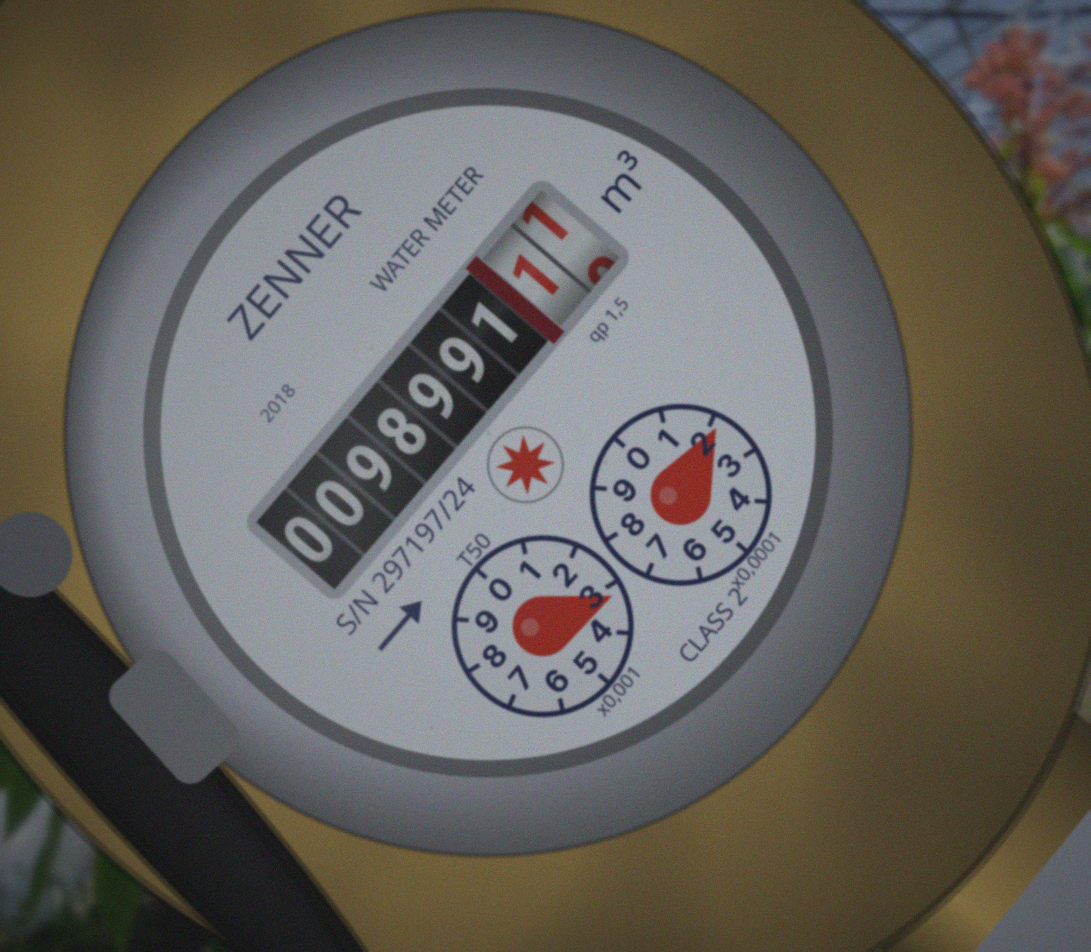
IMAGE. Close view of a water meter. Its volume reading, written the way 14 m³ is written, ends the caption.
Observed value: 98991.1132 m³
